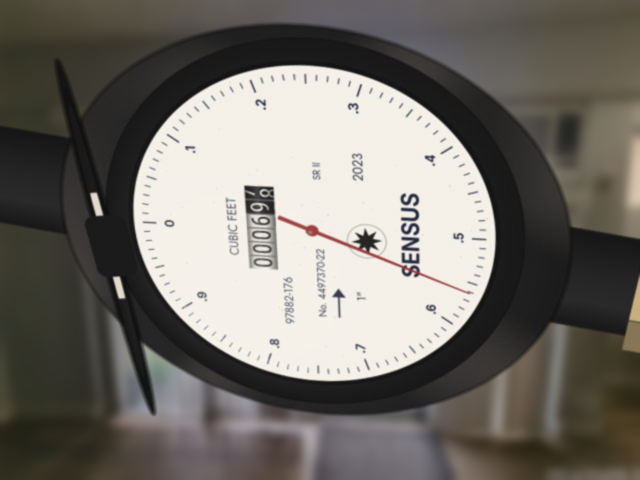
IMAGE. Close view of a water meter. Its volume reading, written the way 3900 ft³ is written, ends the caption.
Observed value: 697.56 ft³
